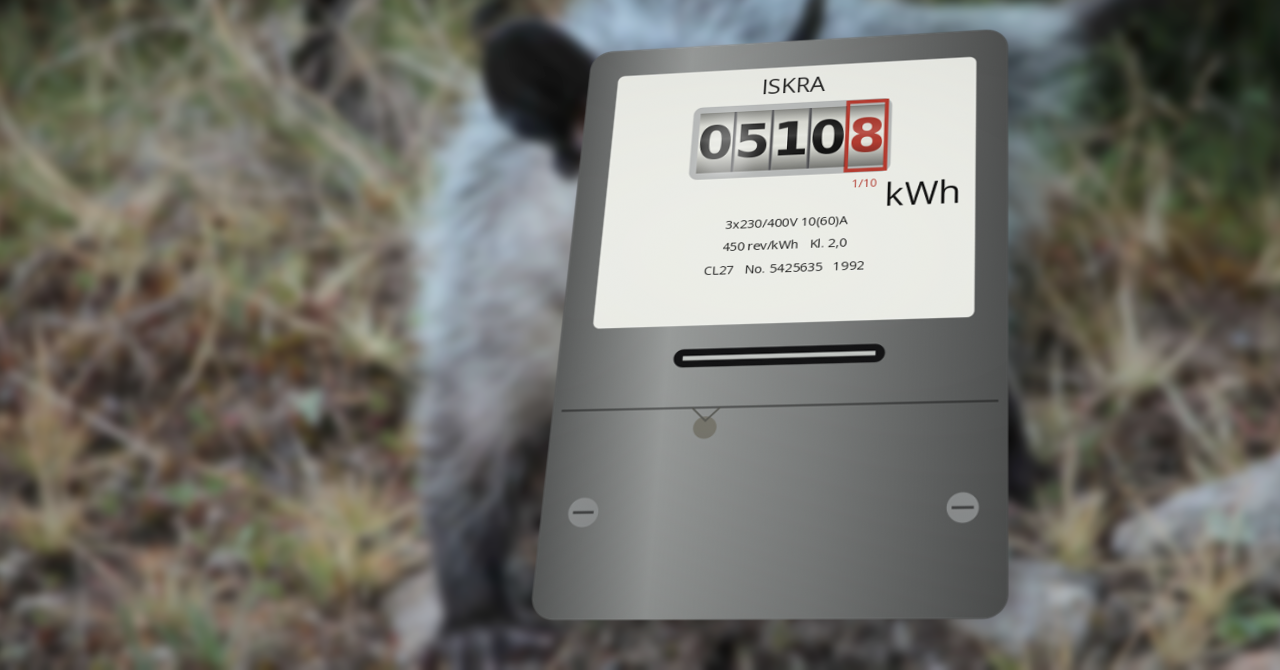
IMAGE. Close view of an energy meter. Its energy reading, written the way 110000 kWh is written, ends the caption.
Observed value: 510.8 kWh
